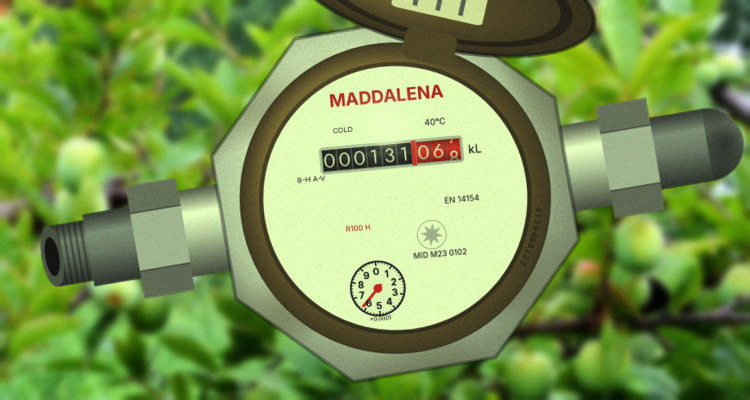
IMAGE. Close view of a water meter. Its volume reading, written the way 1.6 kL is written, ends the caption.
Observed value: 131.0676 kL
